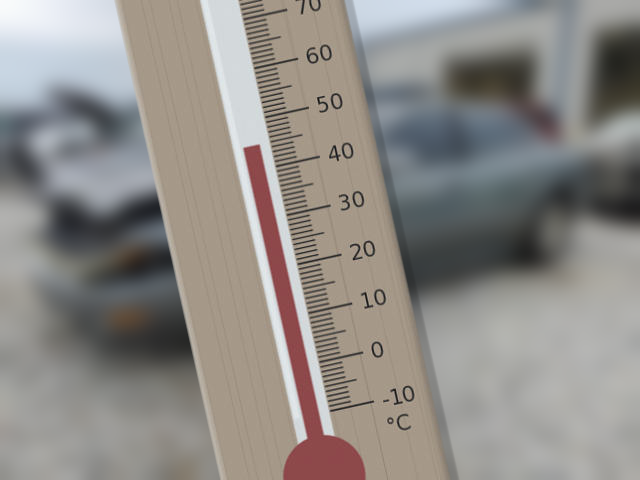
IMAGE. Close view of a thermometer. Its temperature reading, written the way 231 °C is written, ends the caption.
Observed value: 45 °C
